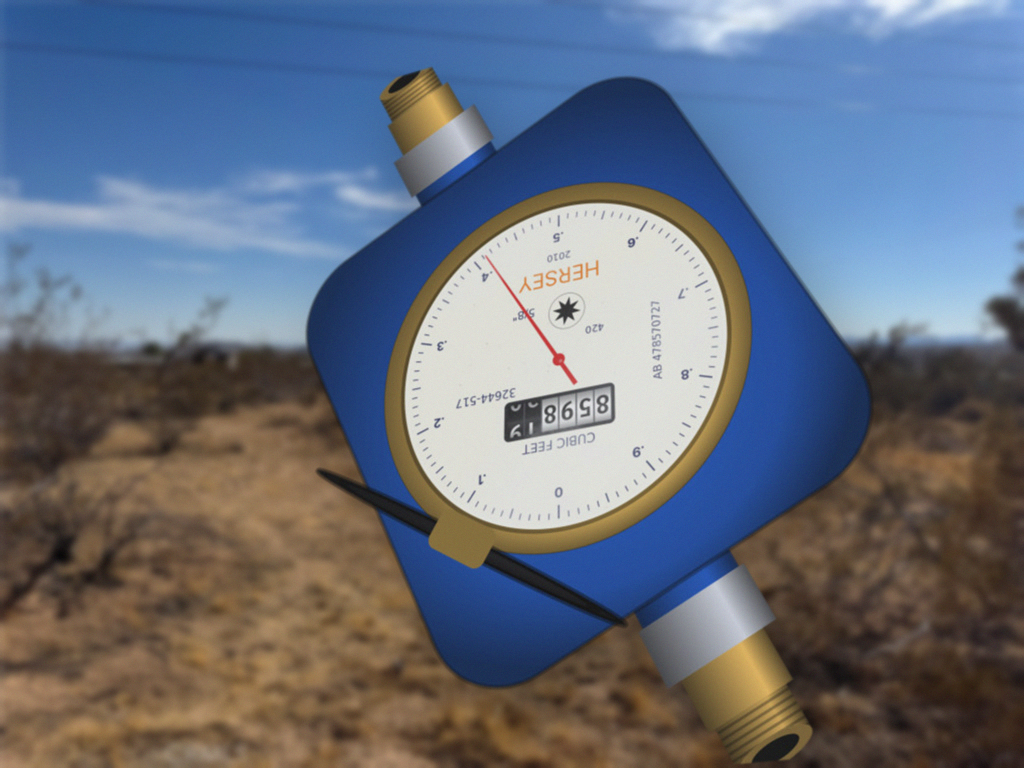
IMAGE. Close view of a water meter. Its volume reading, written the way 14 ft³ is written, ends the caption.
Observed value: 859819.41 ft³
